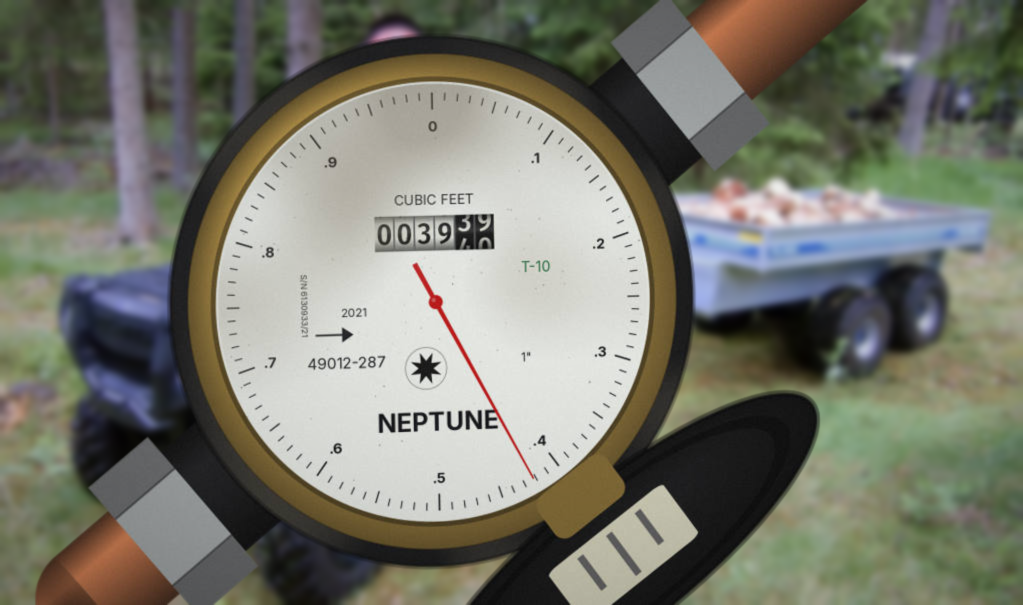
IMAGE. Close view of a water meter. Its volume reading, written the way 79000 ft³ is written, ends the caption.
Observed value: 3939.42 ft³
